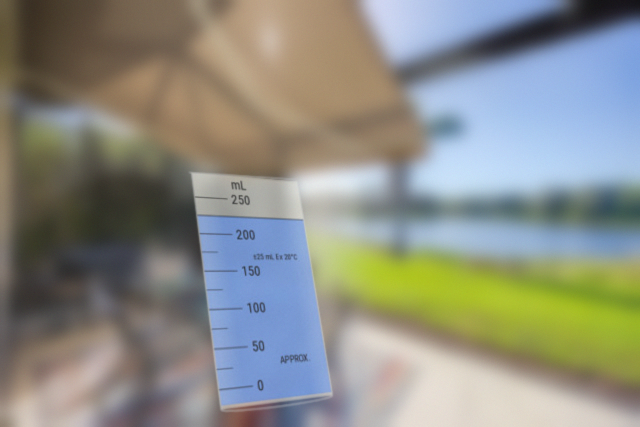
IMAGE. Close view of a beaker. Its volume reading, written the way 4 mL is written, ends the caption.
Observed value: 225 mL
